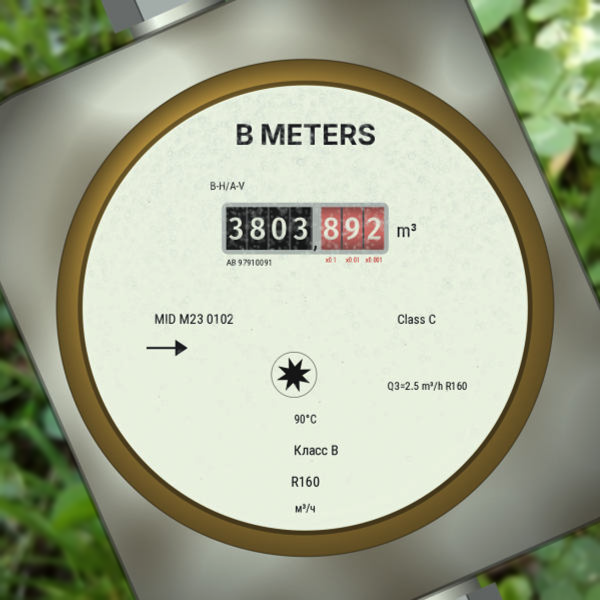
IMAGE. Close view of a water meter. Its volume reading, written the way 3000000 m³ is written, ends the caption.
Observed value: 3803.892 m³
